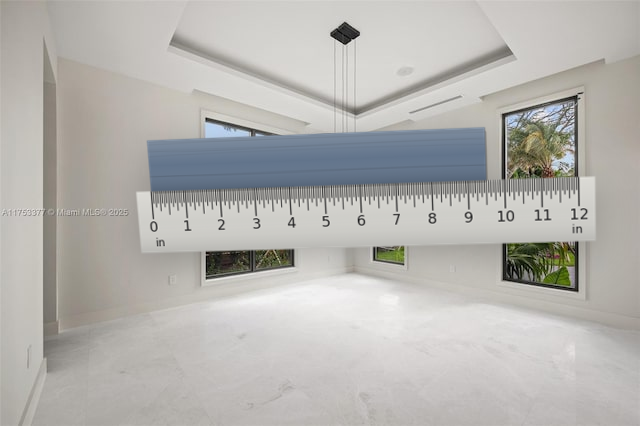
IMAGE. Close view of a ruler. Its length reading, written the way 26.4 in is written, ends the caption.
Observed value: 9.5 in
